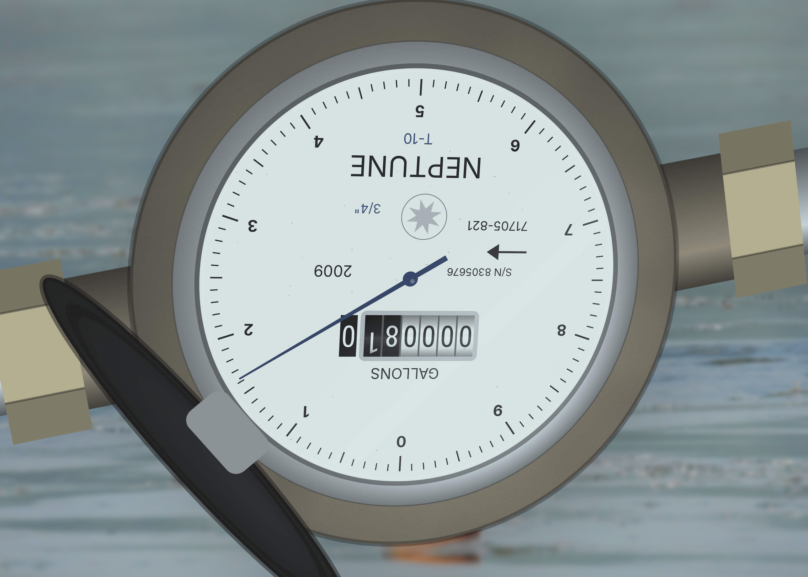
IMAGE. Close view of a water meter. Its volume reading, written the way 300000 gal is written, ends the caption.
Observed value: 811.6 gal
